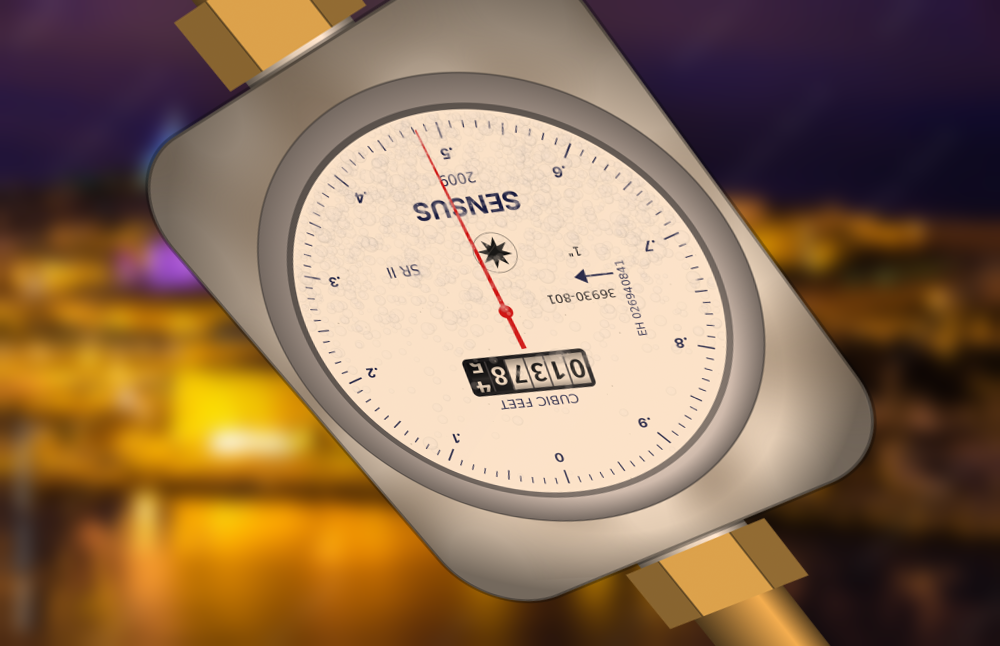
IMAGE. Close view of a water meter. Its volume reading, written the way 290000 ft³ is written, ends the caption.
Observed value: 13784.48 ft³
